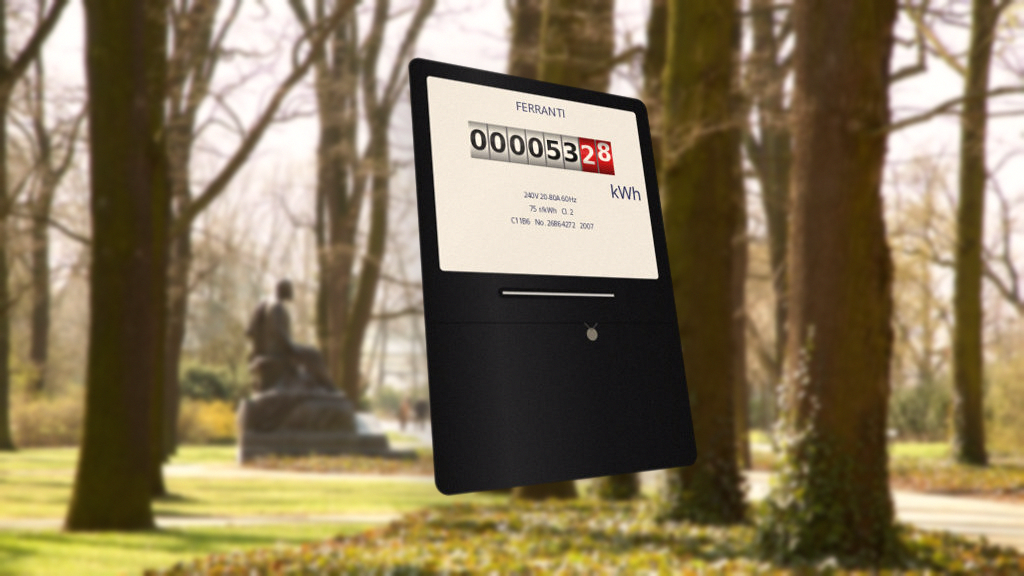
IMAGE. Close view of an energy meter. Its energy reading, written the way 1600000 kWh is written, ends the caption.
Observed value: 53.28 kWh
